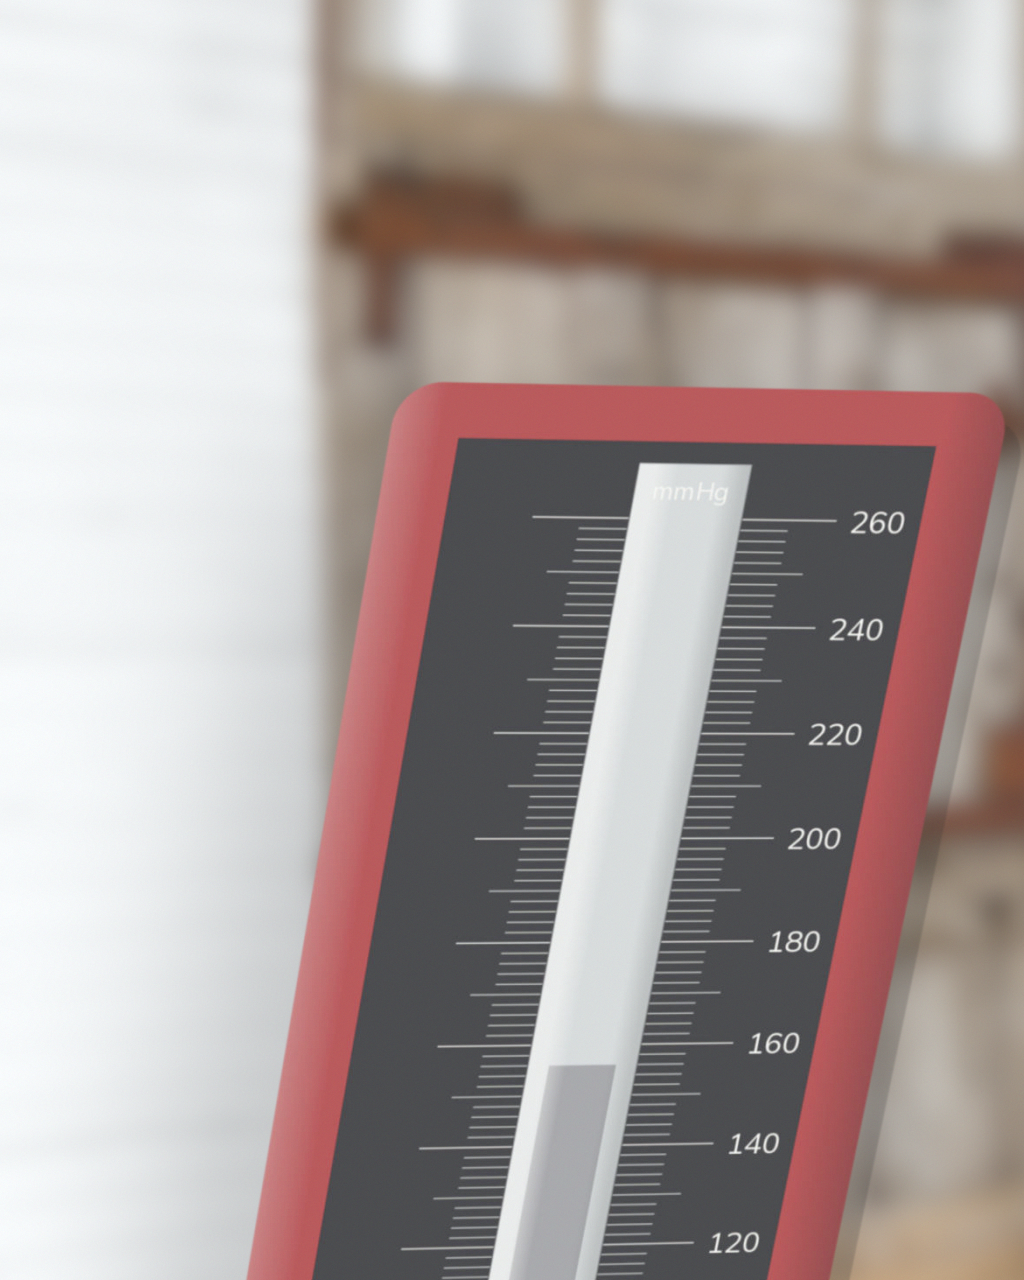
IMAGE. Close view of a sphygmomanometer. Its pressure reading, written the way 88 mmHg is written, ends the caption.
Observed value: 156 mmHg
